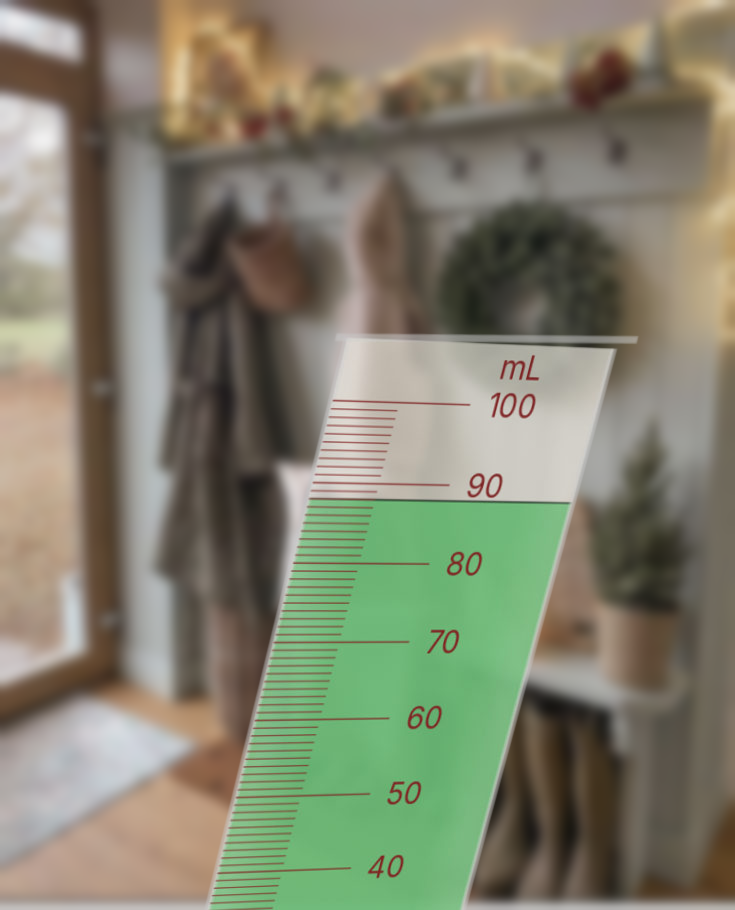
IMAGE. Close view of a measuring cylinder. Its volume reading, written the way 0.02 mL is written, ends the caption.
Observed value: 88 mL
